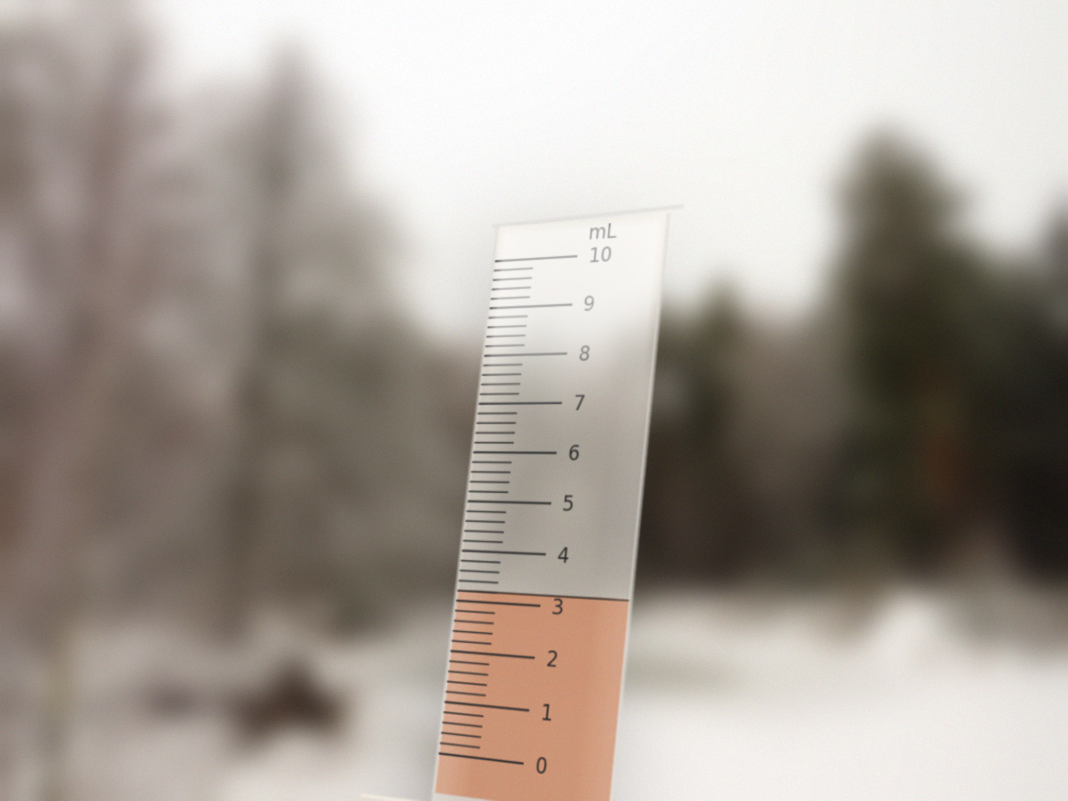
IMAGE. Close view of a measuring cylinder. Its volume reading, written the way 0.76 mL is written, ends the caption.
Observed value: 3.2 mL
